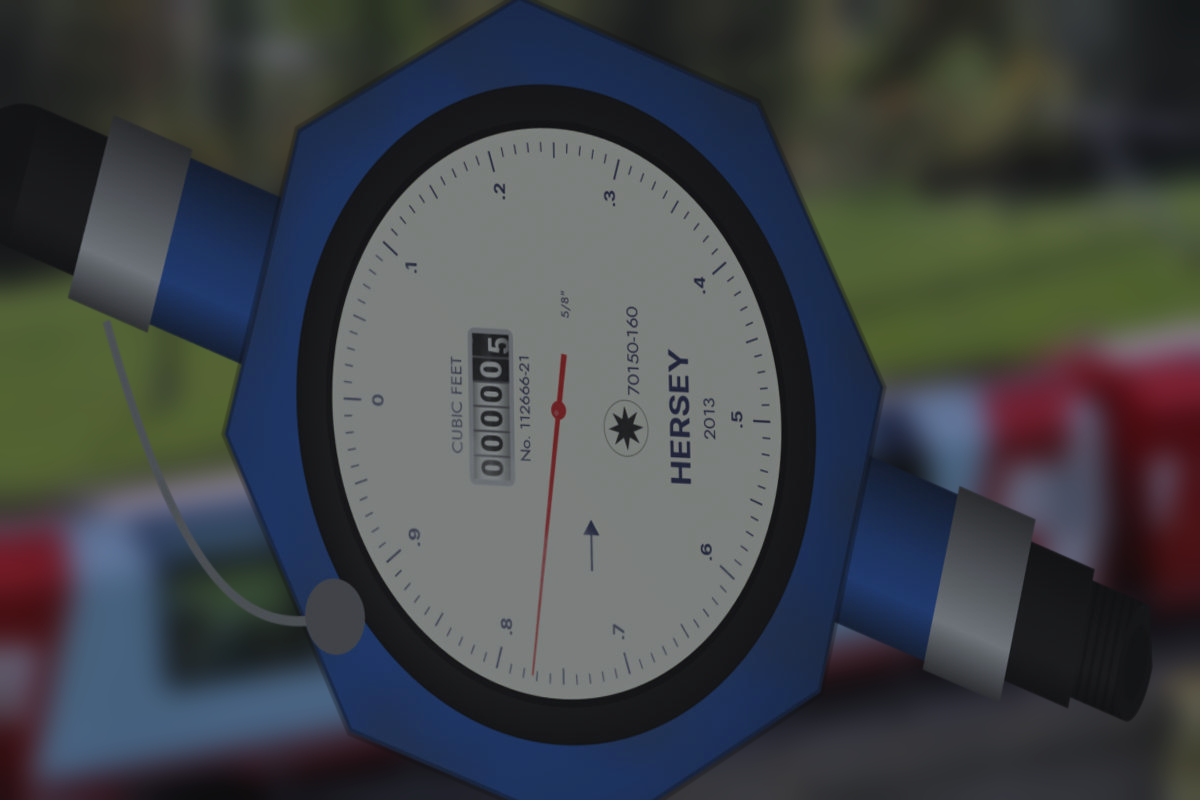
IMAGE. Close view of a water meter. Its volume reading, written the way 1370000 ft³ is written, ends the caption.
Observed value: 4.77 ft³
